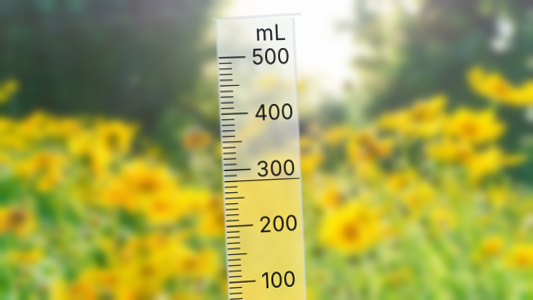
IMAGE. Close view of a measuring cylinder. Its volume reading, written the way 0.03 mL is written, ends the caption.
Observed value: 280 mL
